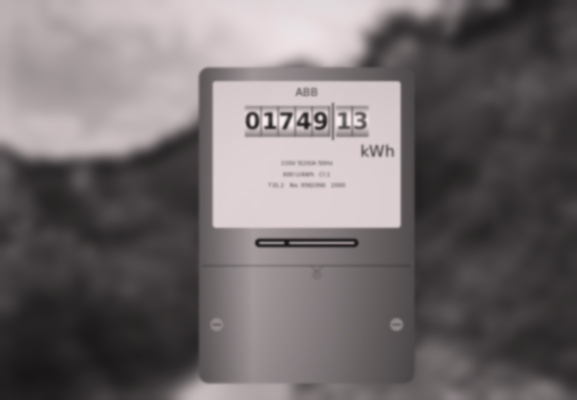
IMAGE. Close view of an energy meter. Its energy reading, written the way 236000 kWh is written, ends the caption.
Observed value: 1749.13 kWh
